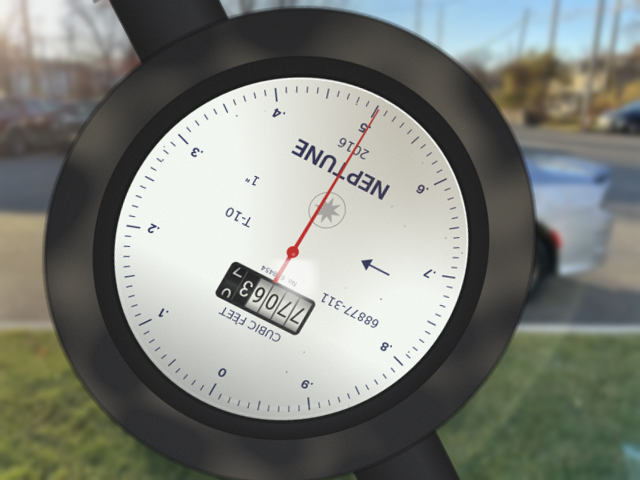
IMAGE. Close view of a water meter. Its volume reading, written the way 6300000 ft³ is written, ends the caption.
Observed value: 770636.50 ft³
